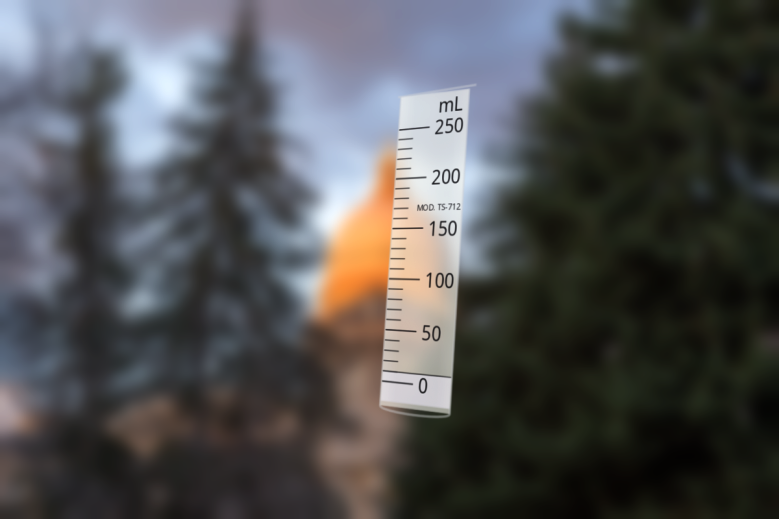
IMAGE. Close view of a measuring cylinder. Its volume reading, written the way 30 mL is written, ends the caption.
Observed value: 10 mL
